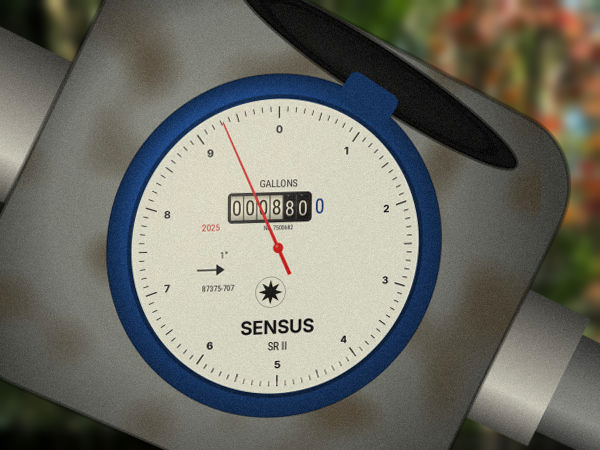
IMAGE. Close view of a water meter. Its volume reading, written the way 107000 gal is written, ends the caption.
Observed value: 8799.3 gal
